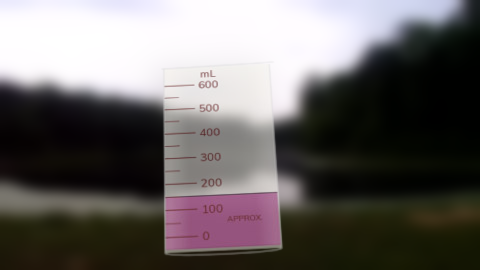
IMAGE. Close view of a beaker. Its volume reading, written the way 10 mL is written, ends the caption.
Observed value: 150 mL
